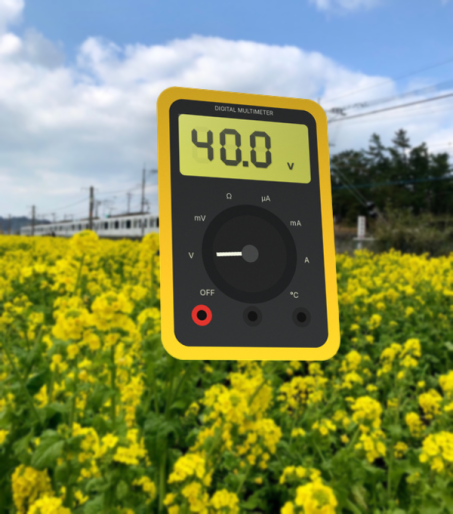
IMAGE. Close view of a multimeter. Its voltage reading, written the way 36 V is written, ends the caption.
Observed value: 40.0 V
